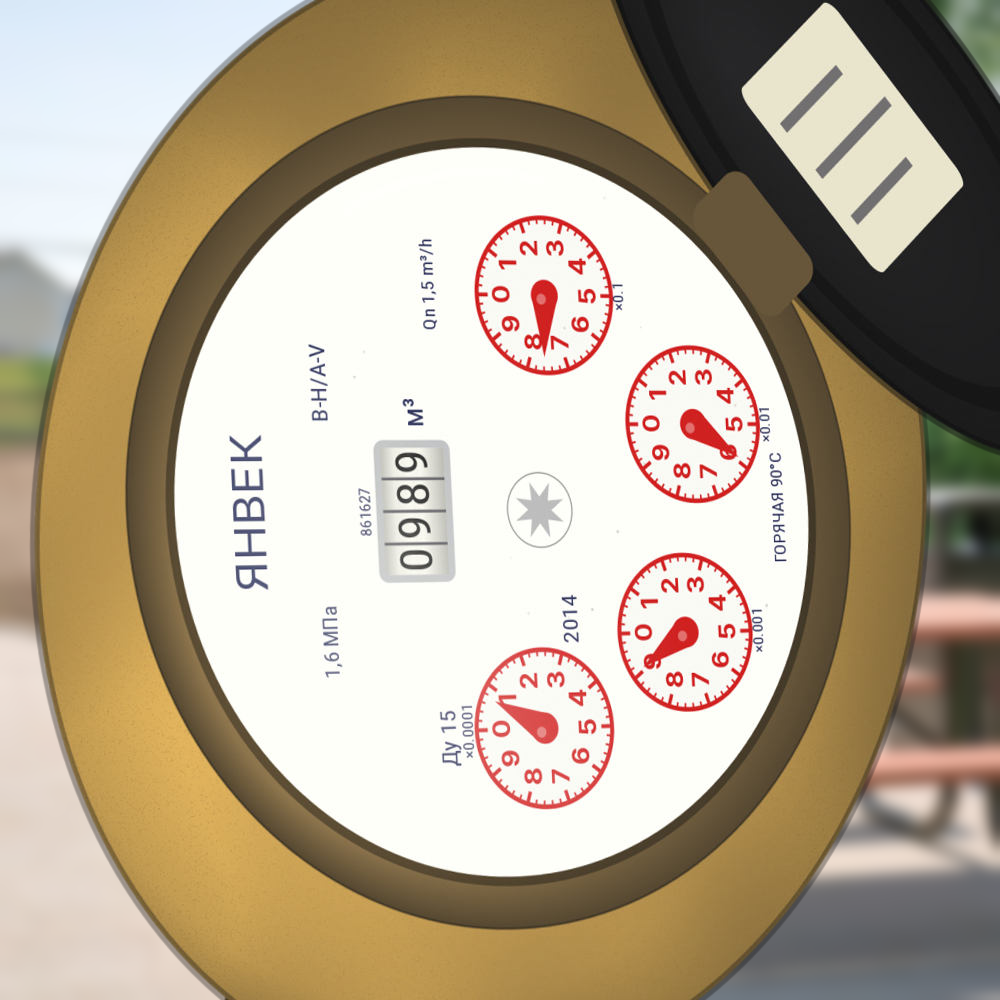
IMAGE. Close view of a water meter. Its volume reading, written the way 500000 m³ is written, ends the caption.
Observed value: 989.7590 m³
